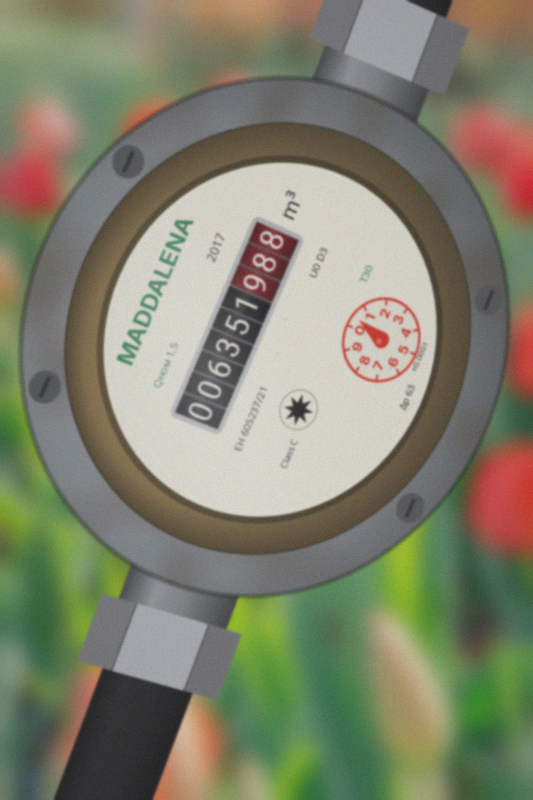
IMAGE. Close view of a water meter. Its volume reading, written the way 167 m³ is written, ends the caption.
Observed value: 6351.9880 m³
